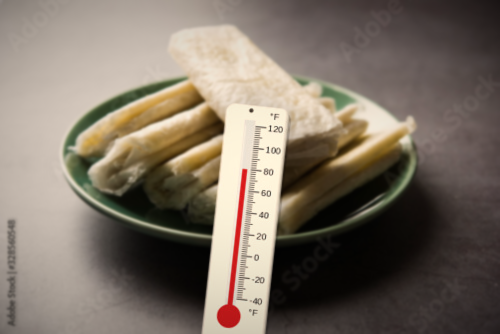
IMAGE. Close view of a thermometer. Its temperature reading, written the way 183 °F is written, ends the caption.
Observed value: 80 °F
